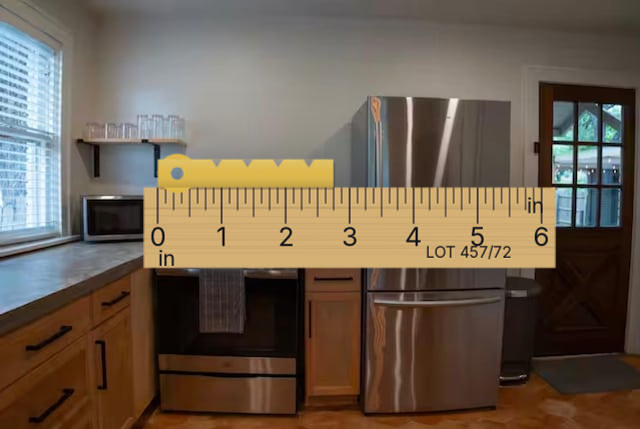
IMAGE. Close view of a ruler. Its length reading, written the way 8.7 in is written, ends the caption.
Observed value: 2.75 in
